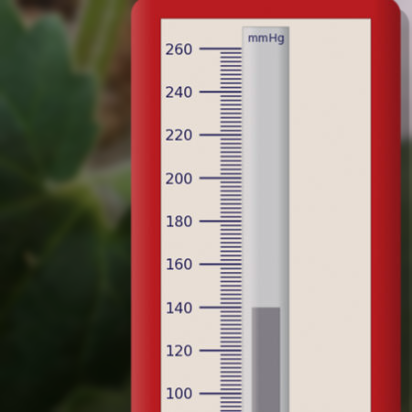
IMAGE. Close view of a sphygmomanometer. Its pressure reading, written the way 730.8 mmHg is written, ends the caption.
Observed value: 140 mmHg
